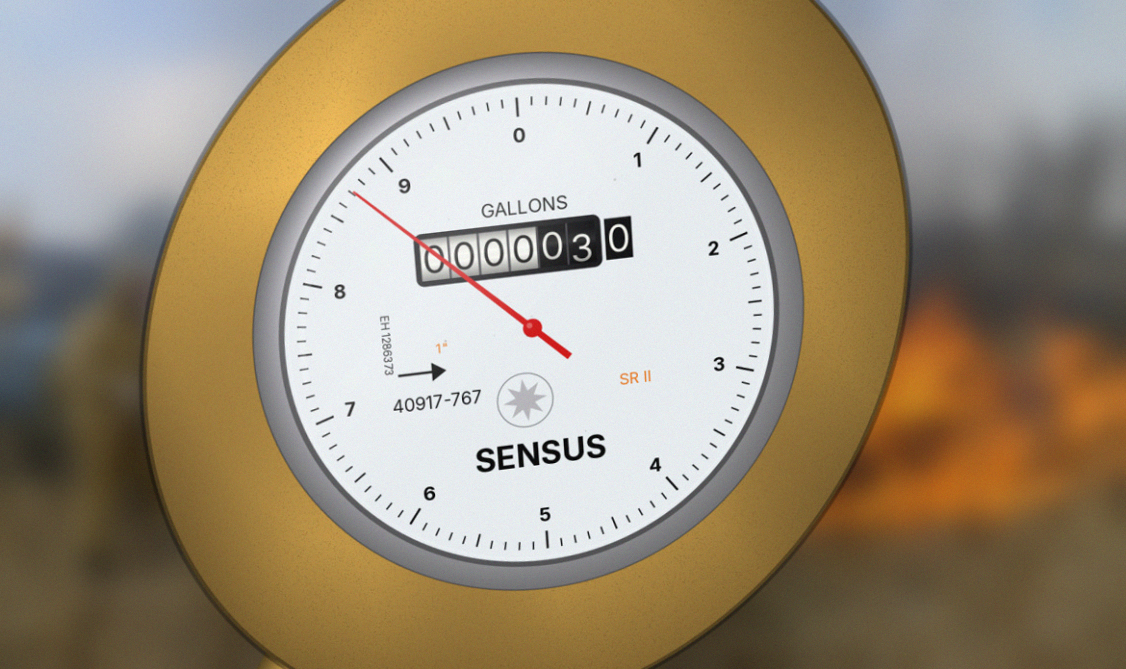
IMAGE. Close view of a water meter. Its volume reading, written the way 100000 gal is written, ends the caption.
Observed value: 28.7 gal
